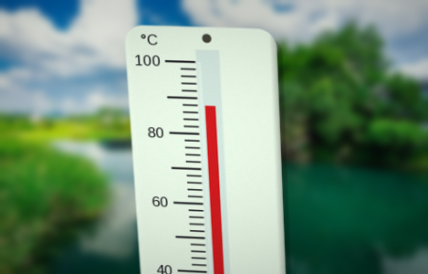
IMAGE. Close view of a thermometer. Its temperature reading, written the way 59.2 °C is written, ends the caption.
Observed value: 88 °C
